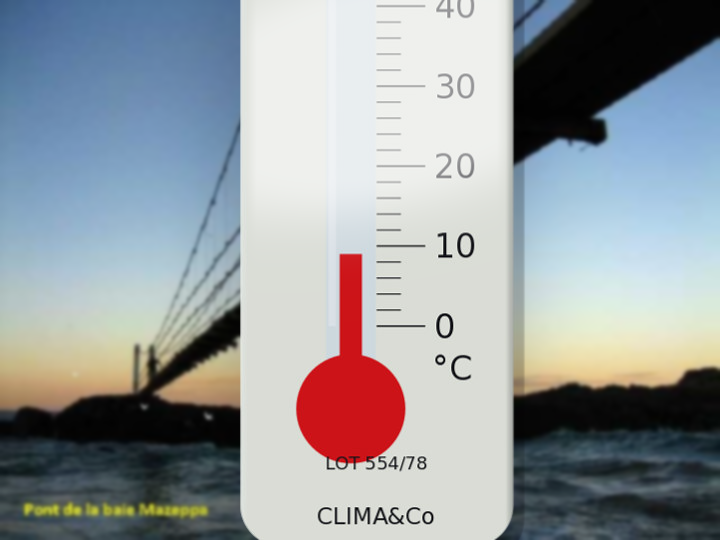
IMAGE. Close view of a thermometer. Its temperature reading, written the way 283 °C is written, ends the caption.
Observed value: 9 °C
